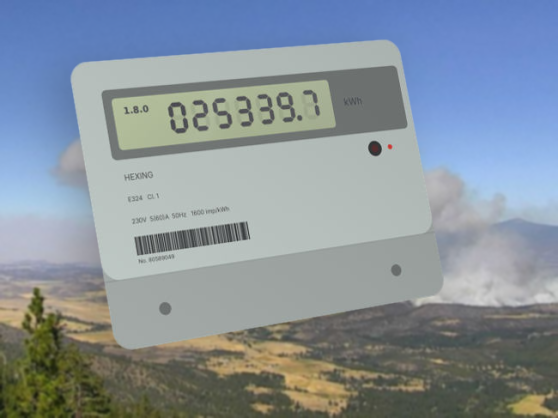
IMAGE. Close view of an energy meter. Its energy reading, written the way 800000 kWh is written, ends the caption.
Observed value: 25339.7 kWh
